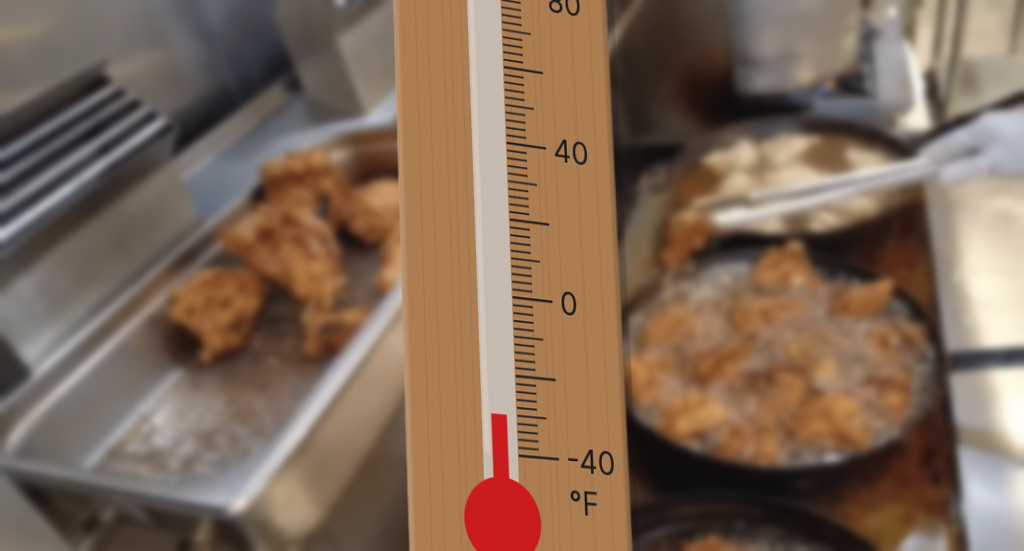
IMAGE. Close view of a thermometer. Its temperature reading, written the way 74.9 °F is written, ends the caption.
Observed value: -30 °F
